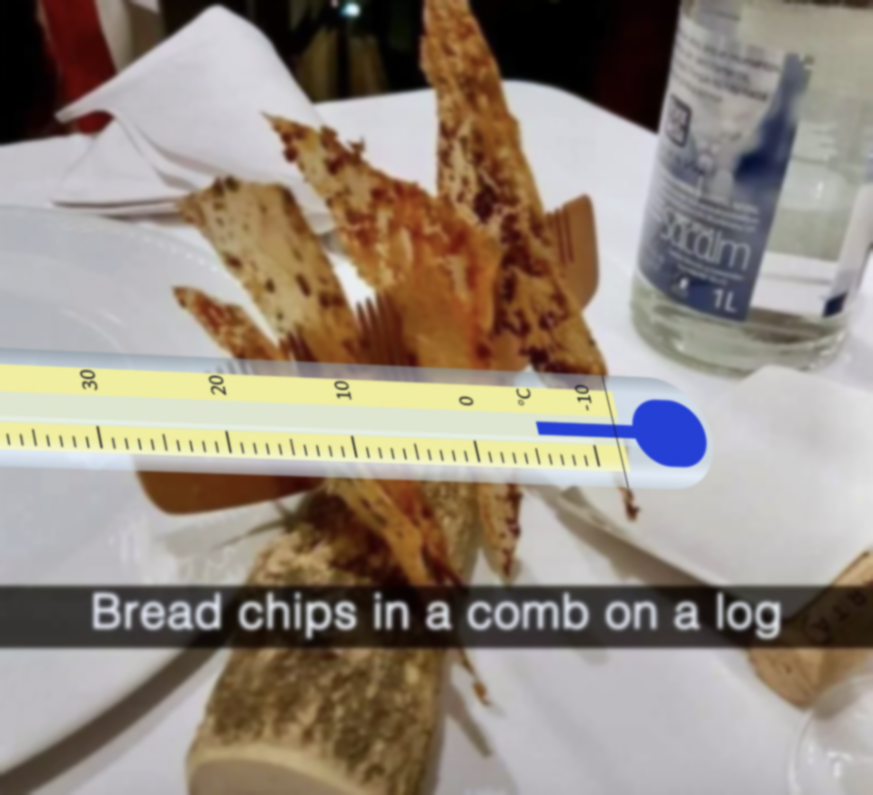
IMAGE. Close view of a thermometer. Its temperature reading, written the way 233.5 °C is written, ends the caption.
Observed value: -5.5 °C
